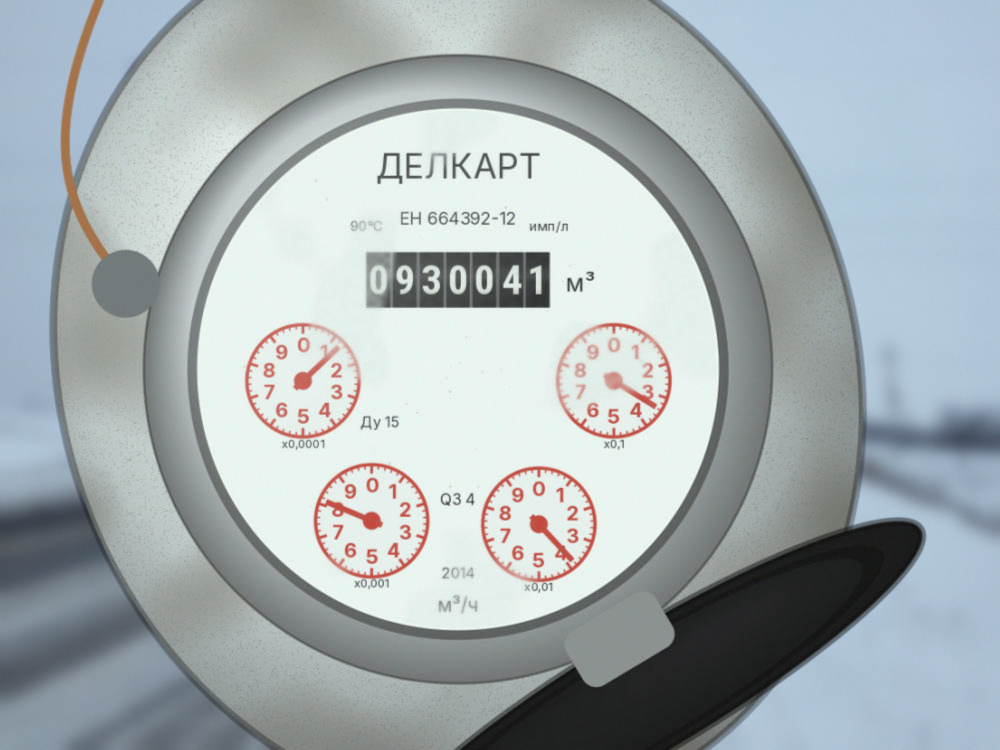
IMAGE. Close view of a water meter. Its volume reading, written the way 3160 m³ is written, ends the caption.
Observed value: 930041.3381 m³
